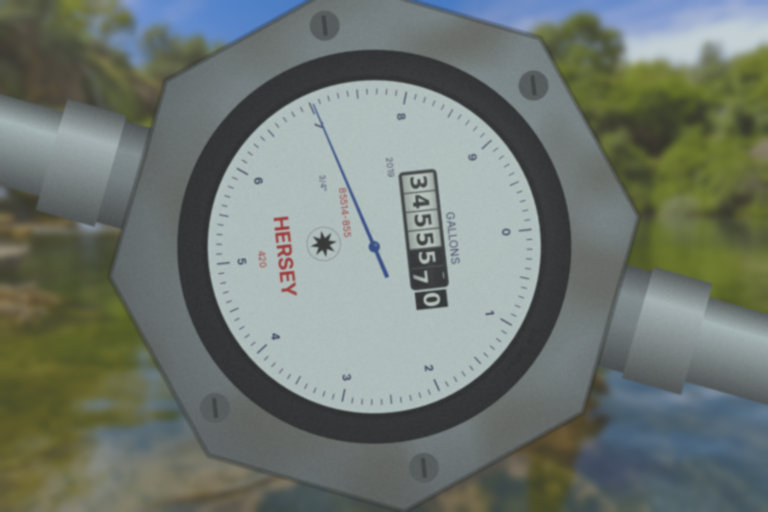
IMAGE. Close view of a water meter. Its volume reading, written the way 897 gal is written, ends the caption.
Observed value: 3455567.0 gal
